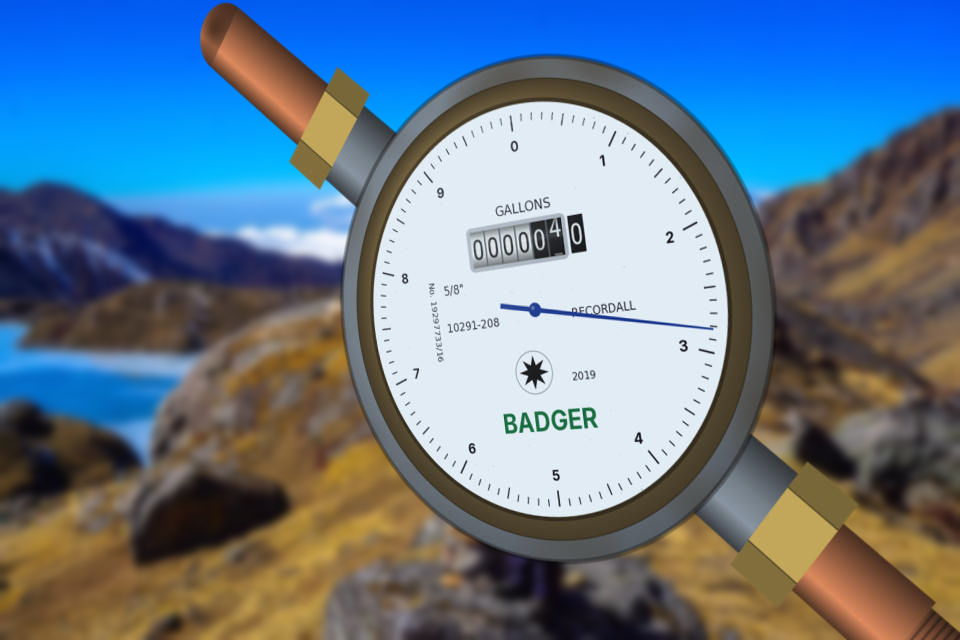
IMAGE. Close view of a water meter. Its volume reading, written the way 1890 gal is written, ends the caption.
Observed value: 42.8 gal
